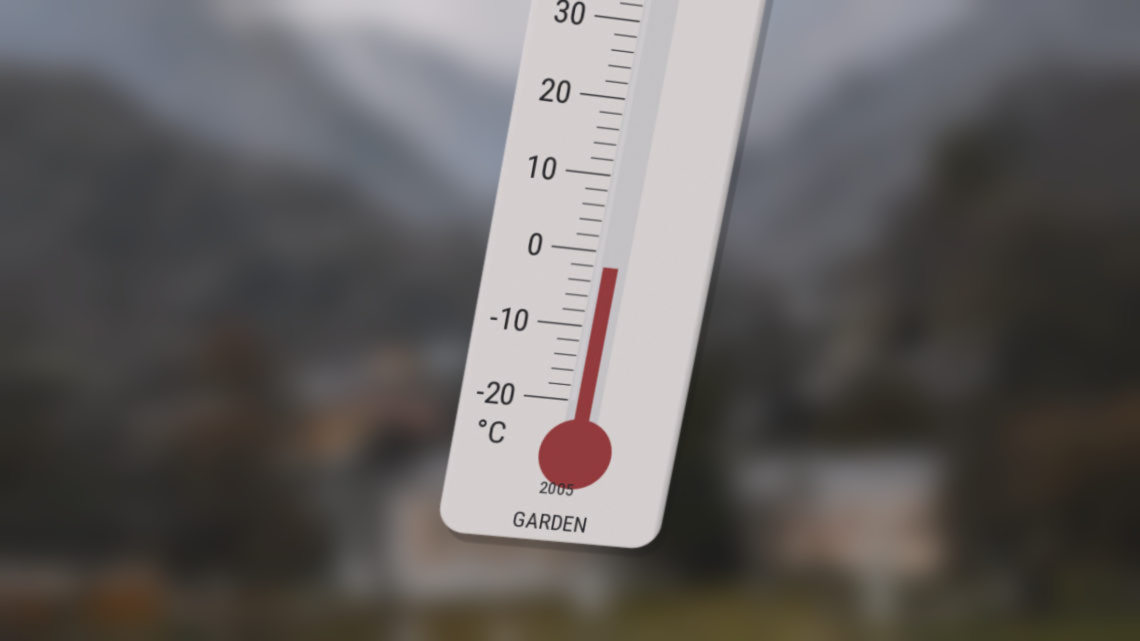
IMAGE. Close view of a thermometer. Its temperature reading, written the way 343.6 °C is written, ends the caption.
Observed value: -2 °C
